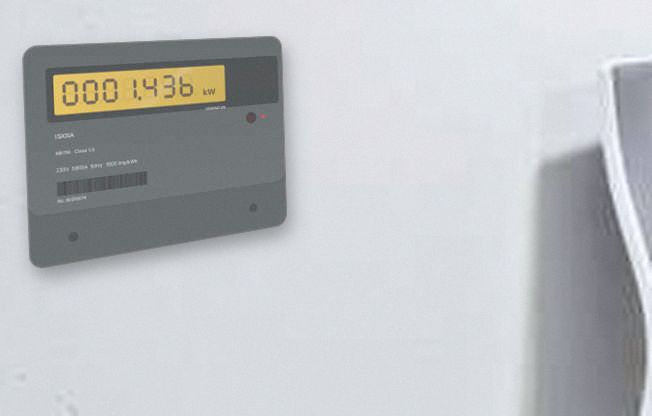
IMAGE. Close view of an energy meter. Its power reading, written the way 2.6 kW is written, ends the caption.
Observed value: 1.436 kW
